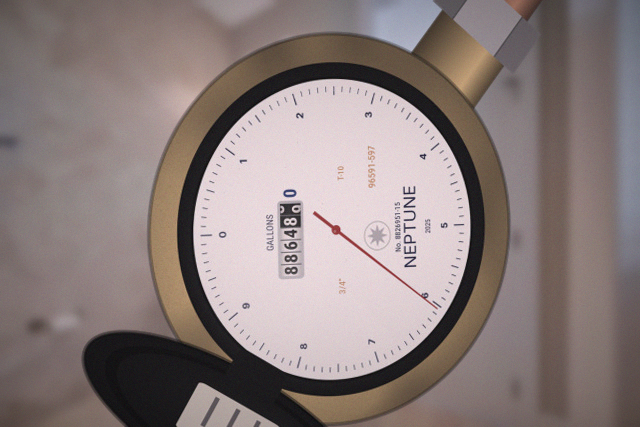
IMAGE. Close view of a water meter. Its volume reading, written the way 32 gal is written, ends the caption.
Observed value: 8864886.0 gal
